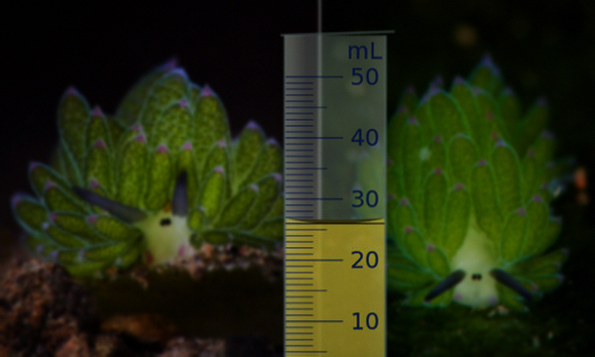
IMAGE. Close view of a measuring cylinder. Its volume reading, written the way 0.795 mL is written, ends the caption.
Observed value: 26 mL
